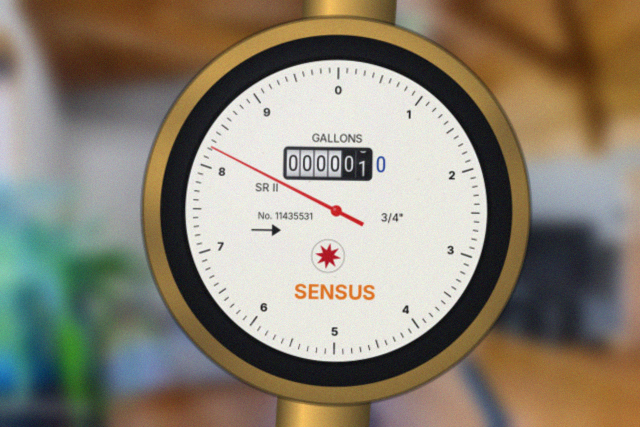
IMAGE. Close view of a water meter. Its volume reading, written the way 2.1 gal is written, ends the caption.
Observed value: 8.2 gal
